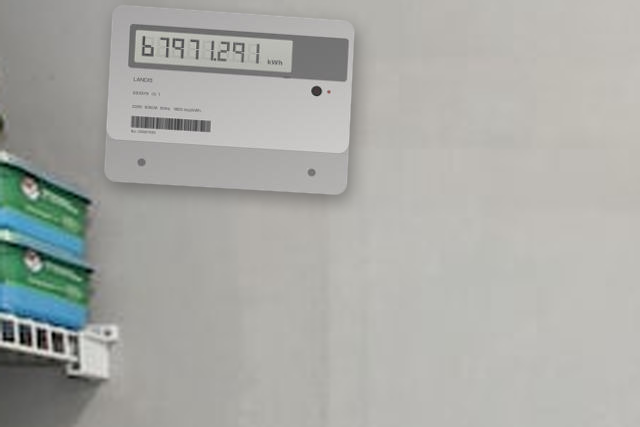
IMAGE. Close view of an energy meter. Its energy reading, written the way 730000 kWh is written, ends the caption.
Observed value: 67971.291 kWh
